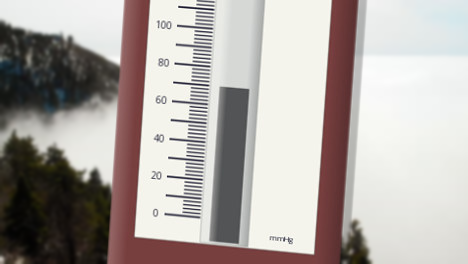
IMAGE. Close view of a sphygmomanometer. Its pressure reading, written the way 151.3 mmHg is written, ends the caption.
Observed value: 70 mmHg
